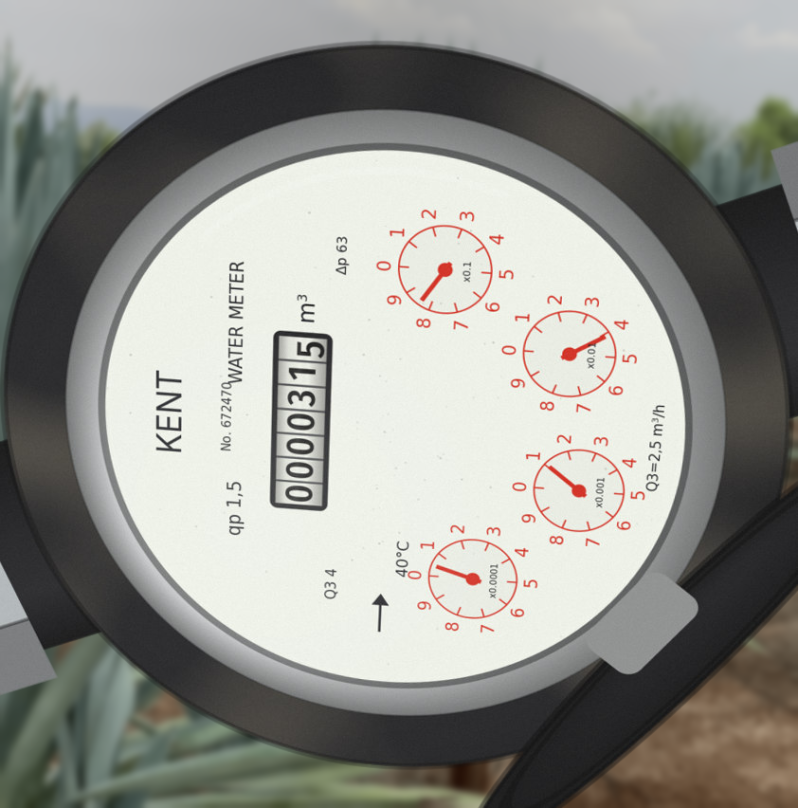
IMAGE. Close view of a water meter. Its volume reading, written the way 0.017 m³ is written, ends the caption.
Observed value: 314.8410 m³
